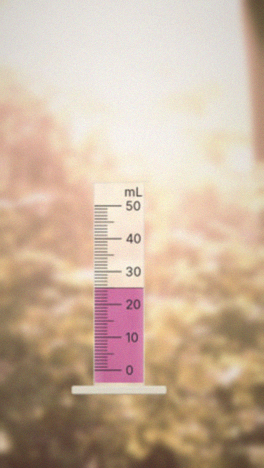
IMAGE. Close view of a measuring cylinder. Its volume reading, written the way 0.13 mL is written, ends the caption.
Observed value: 25 mL
